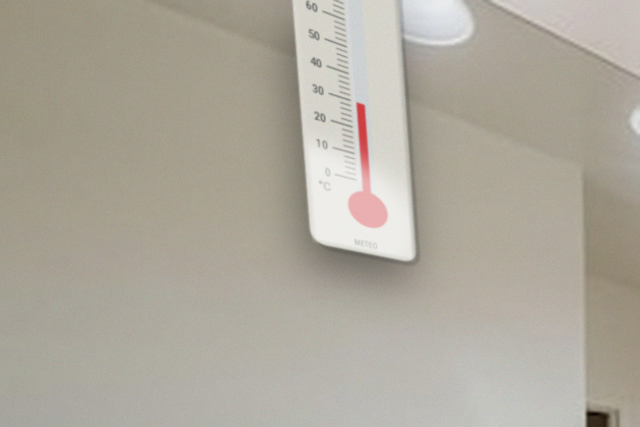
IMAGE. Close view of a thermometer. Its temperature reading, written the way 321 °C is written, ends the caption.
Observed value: 30 °C
